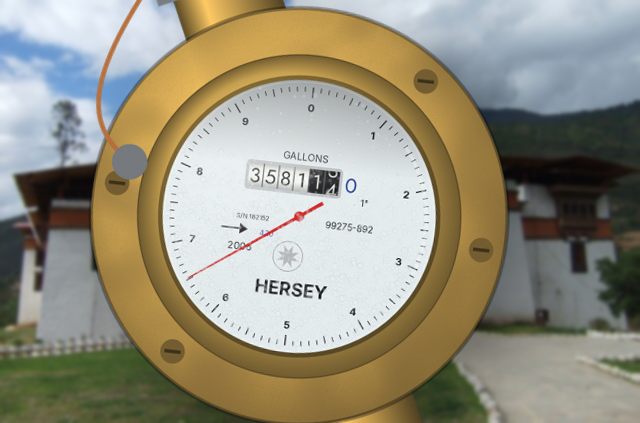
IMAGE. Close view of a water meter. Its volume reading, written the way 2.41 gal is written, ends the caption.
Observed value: 3581136.5 gal
